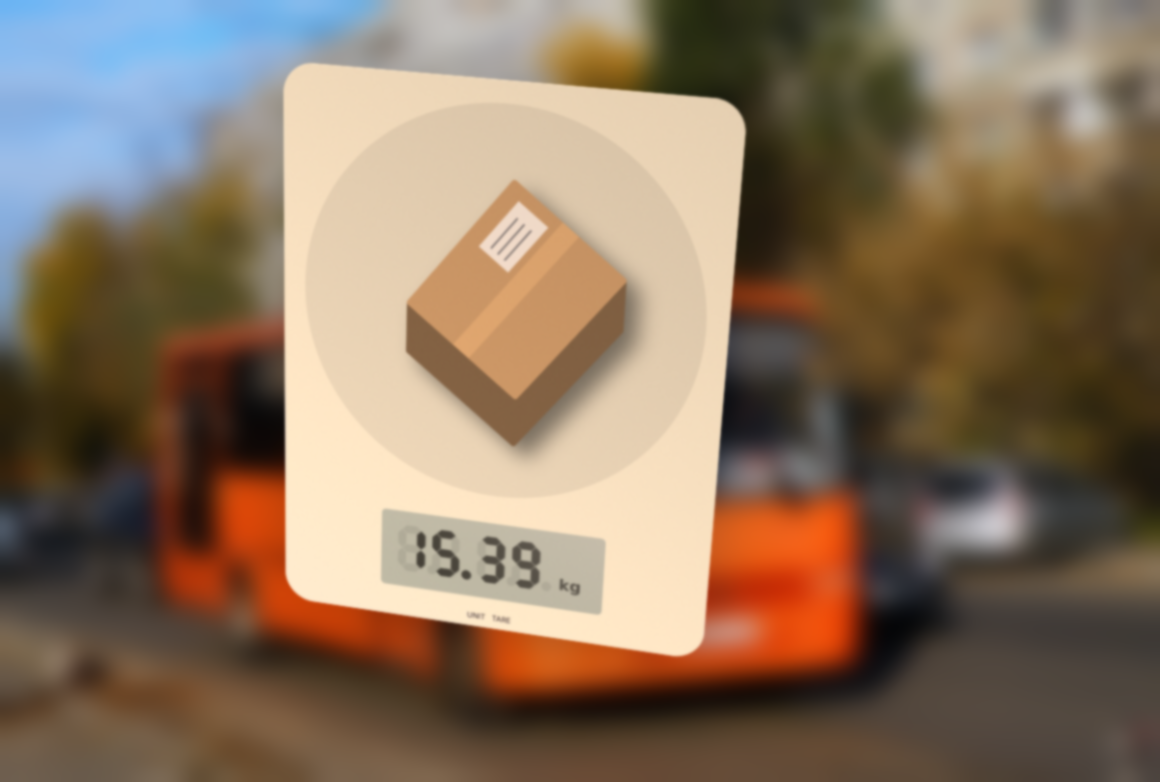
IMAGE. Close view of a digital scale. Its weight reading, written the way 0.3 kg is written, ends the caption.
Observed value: 15.39 kg
